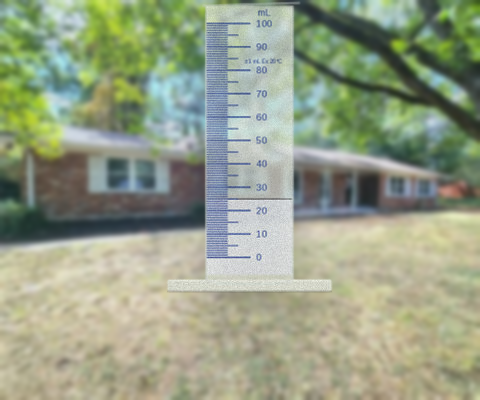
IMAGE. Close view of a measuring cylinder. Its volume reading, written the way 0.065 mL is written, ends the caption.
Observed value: 25 mL
